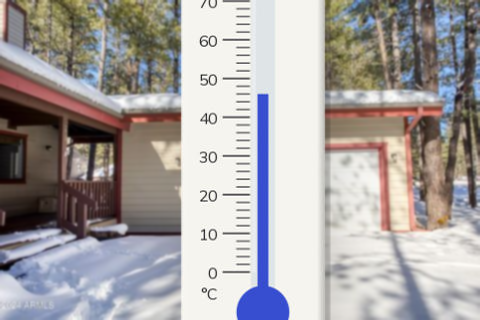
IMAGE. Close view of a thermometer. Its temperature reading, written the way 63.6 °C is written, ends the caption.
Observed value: 46 °C
